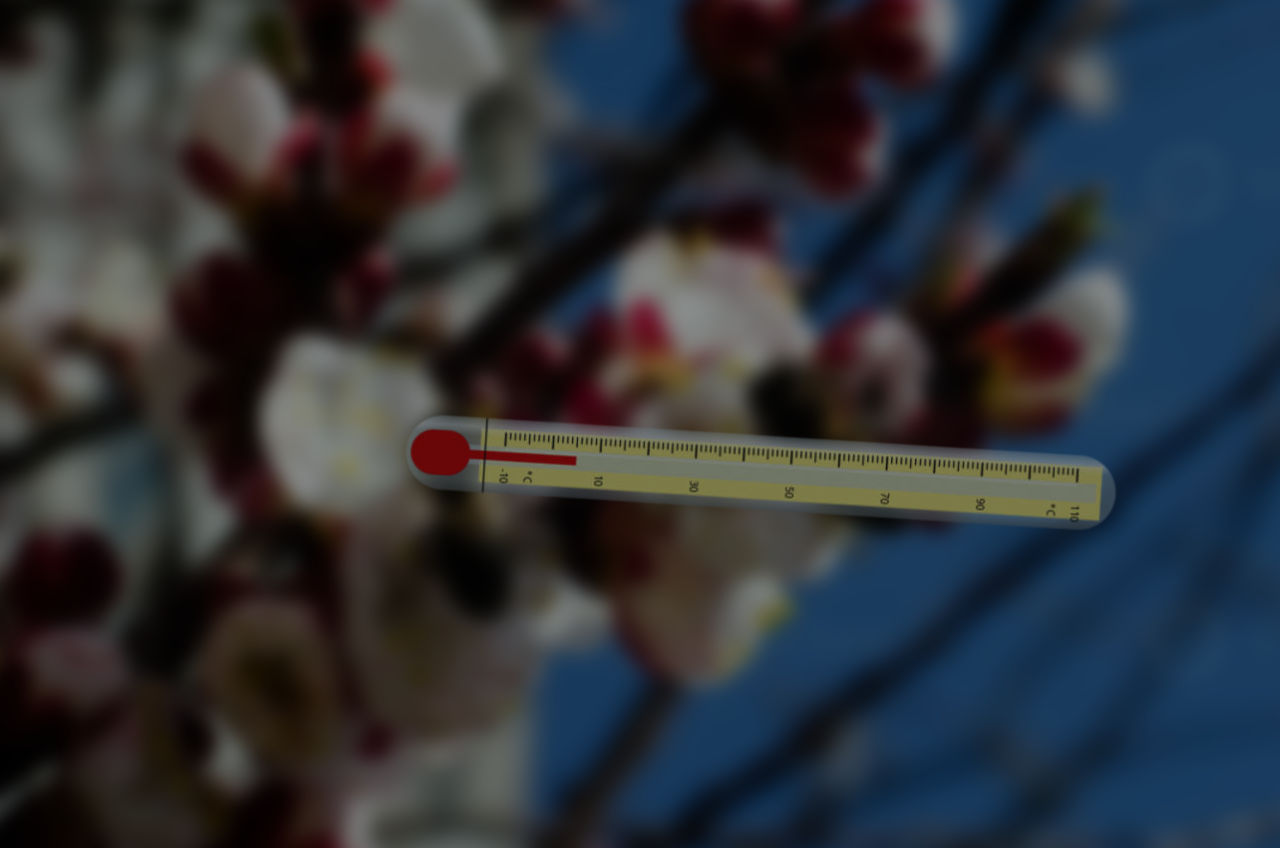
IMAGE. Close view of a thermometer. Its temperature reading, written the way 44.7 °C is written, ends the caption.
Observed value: 5 °C
